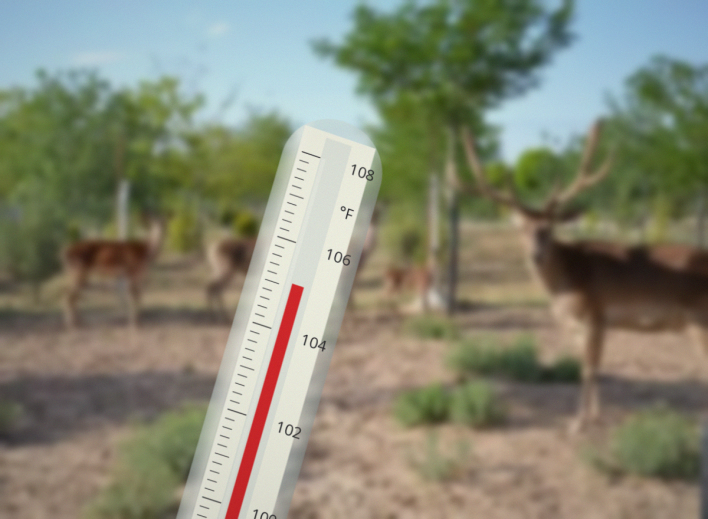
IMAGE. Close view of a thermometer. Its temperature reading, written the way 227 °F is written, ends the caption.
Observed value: 105.1 °F
